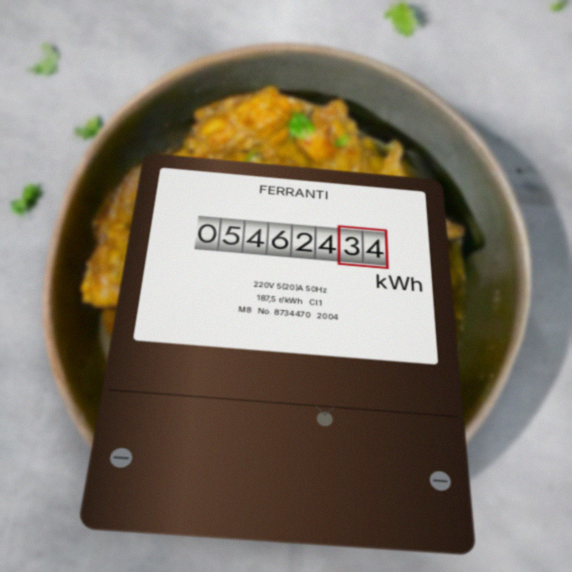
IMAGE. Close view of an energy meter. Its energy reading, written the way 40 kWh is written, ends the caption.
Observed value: 54624.34 kWh
